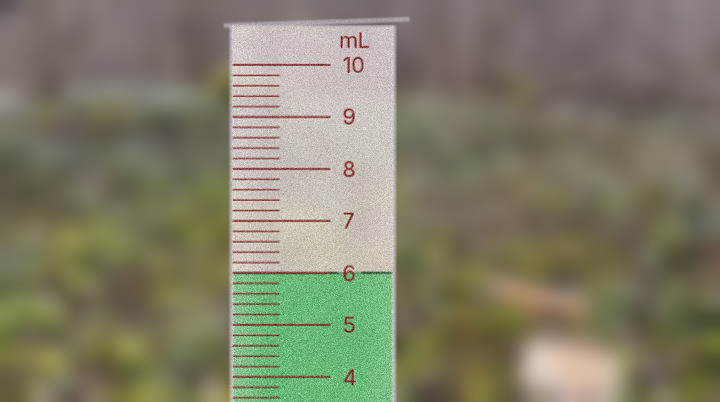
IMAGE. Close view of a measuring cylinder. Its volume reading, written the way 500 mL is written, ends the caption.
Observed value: 6 mL
